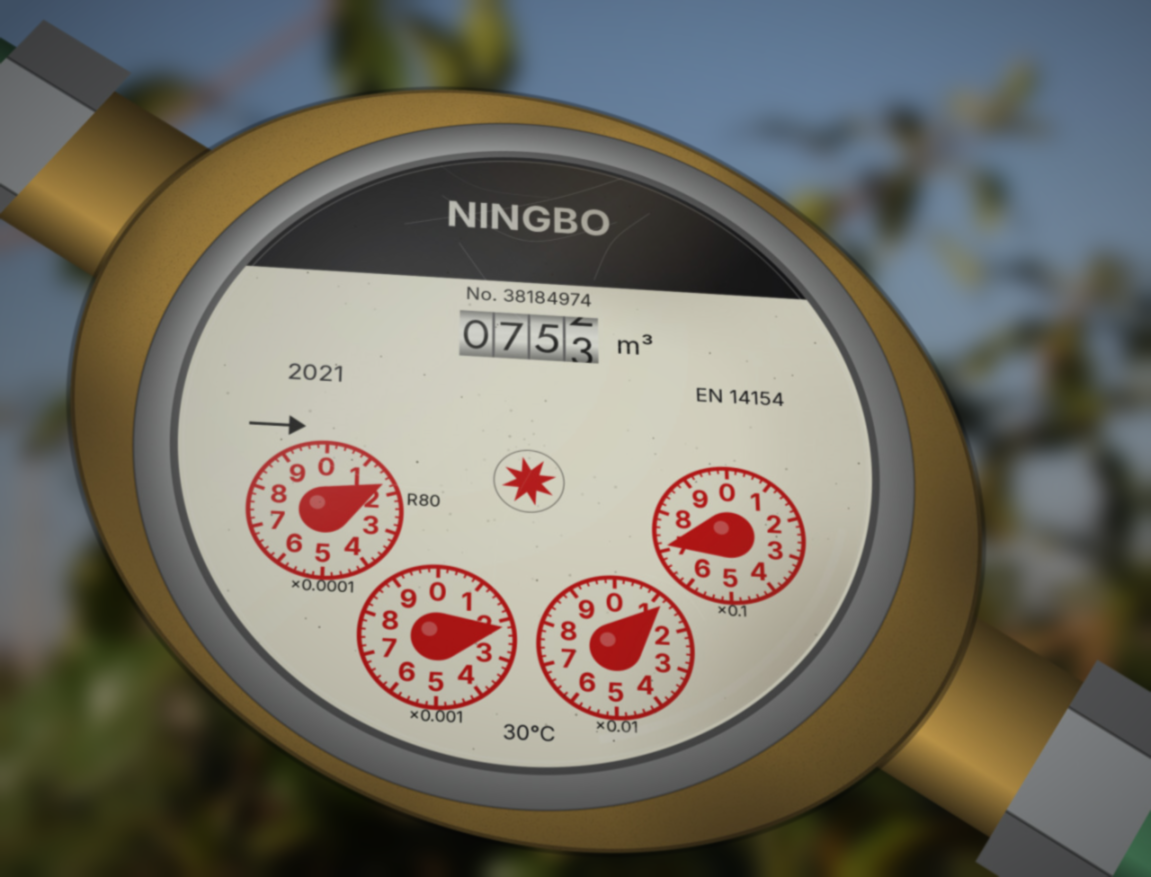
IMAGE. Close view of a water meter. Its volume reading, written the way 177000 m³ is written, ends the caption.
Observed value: 752.7121 m³
